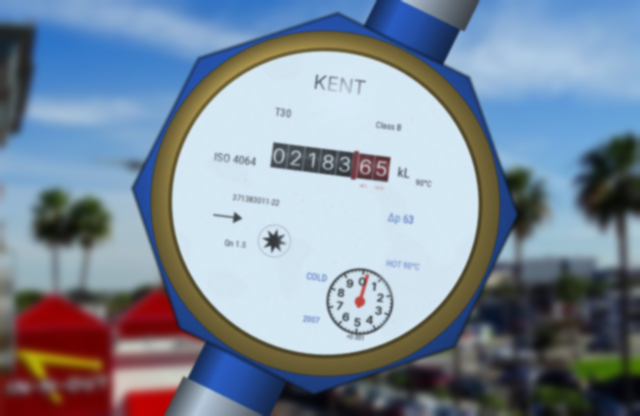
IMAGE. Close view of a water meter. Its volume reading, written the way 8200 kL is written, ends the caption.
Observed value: 2183.650 kL
